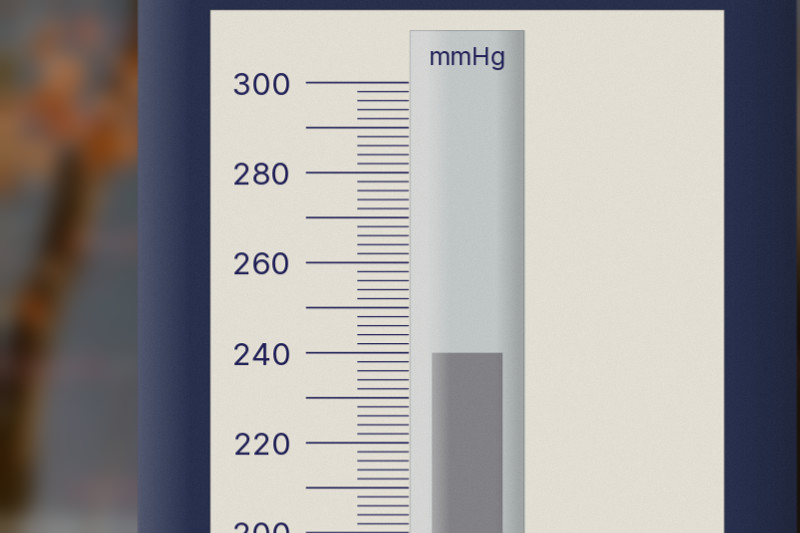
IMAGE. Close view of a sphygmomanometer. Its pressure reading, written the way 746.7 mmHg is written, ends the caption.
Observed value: 240 mmHg
